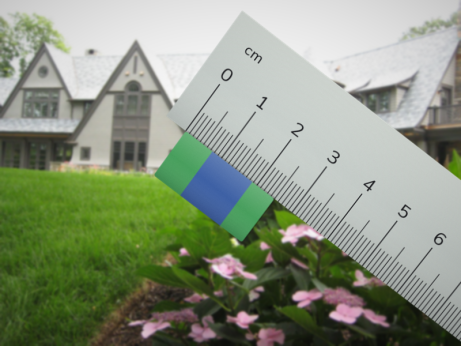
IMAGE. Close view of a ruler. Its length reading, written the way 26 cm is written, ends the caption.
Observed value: 2.5 cm
